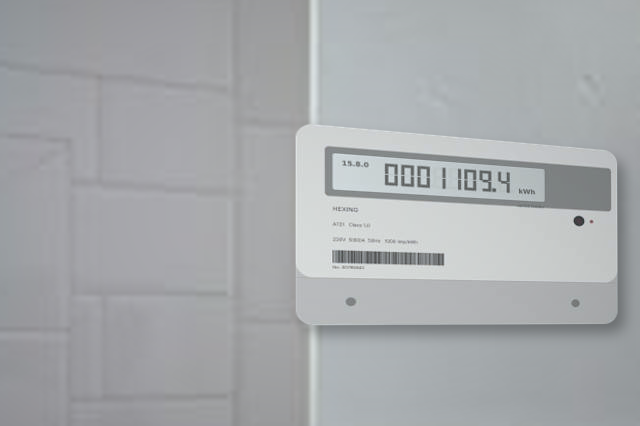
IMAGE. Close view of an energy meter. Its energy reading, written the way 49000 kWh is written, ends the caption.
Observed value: 1109.4 kWh
